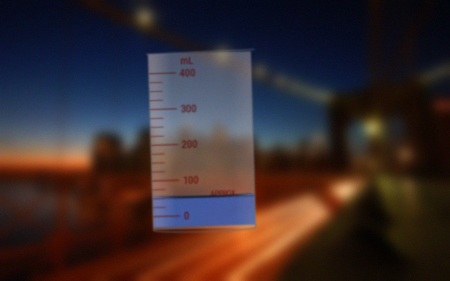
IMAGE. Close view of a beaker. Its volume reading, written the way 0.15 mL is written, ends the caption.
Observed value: 50 mL
